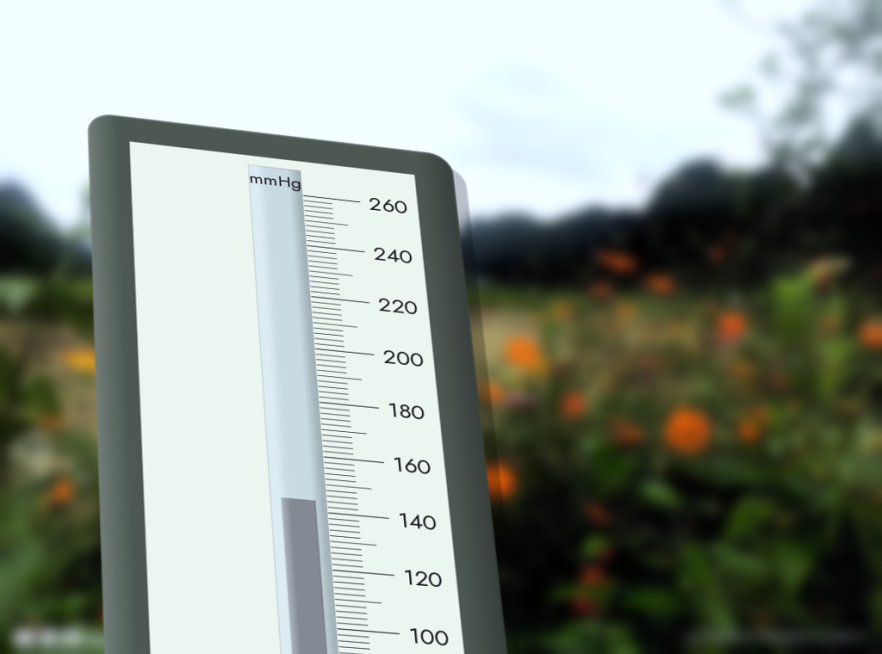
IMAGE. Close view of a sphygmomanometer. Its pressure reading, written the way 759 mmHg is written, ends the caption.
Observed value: 144 mmHg
